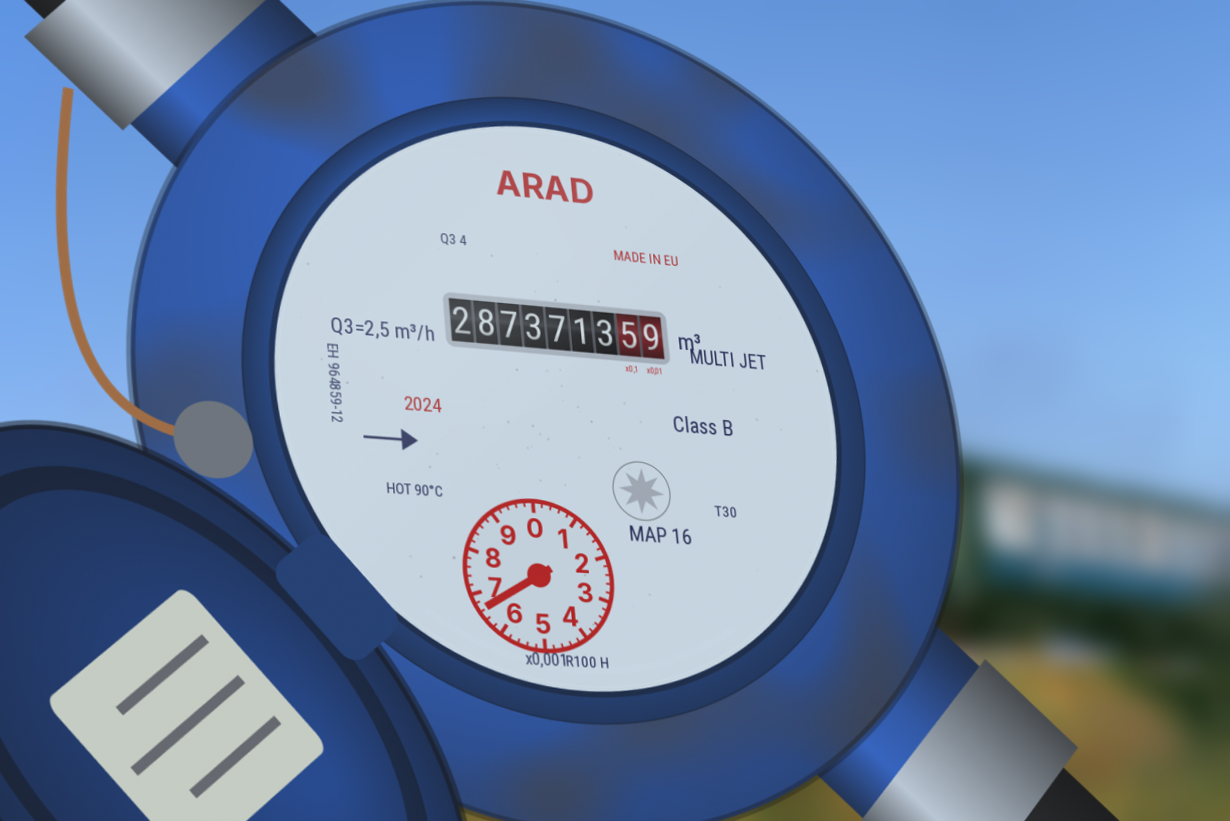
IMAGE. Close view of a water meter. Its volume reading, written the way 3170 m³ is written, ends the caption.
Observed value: 2873713.596 m³
